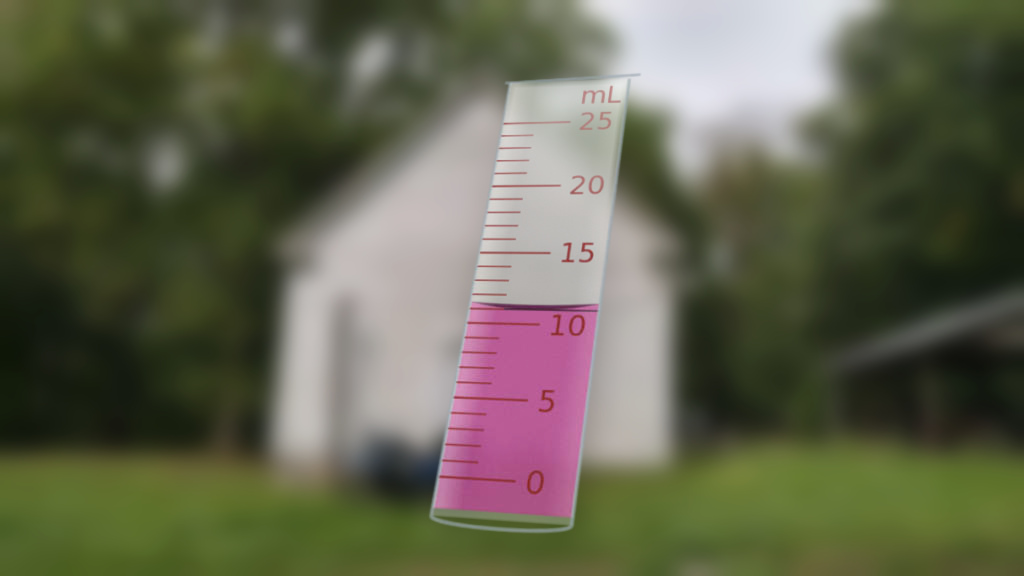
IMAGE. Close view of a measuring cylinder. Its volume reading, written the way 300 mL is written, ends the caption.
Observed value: 11 mL
